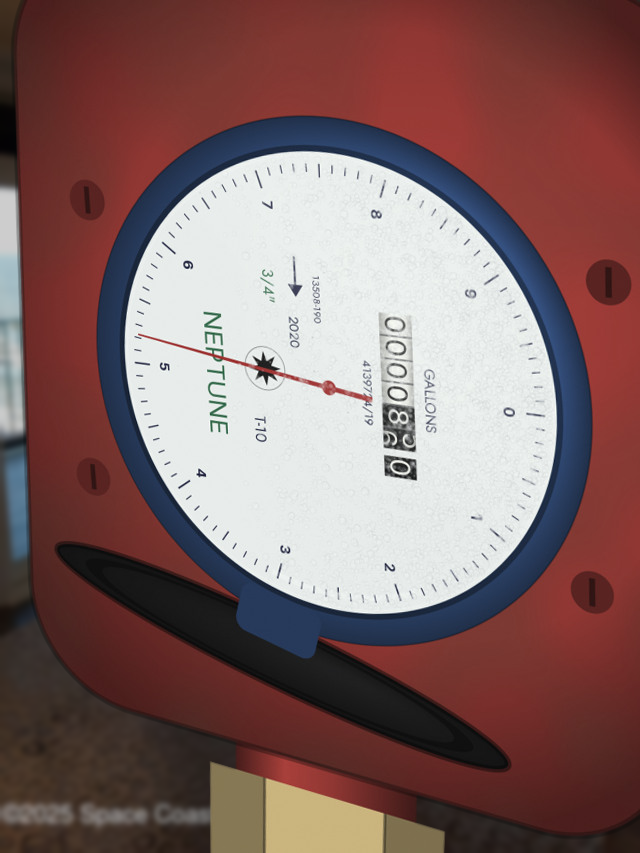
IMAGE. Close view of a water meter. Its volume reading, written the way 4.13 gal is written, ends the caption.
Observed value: 855.2 gal
